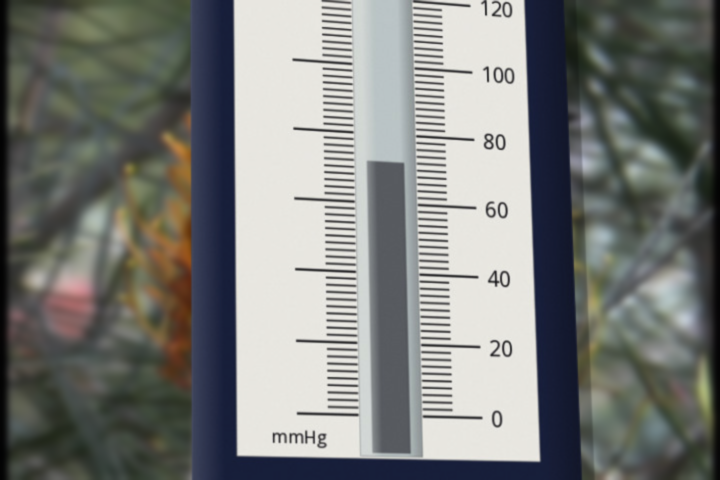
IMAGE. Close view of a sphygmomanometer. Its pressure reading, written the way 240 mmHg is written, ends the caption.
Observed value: 72 mmHg
